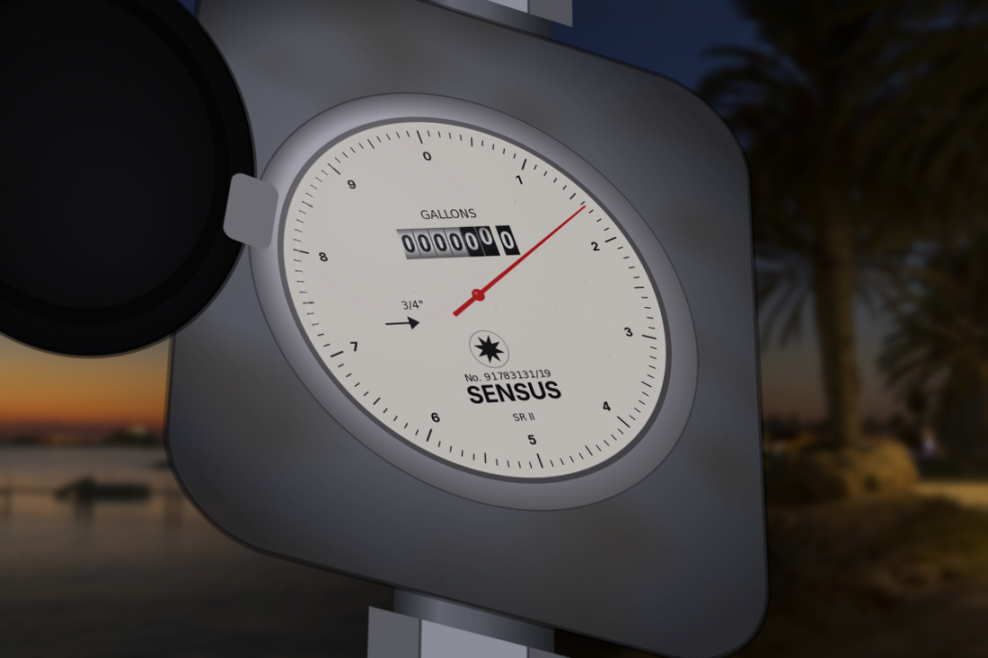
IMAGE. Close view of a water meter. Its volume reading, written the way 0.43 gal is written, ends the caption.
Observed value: 1.6 gal
